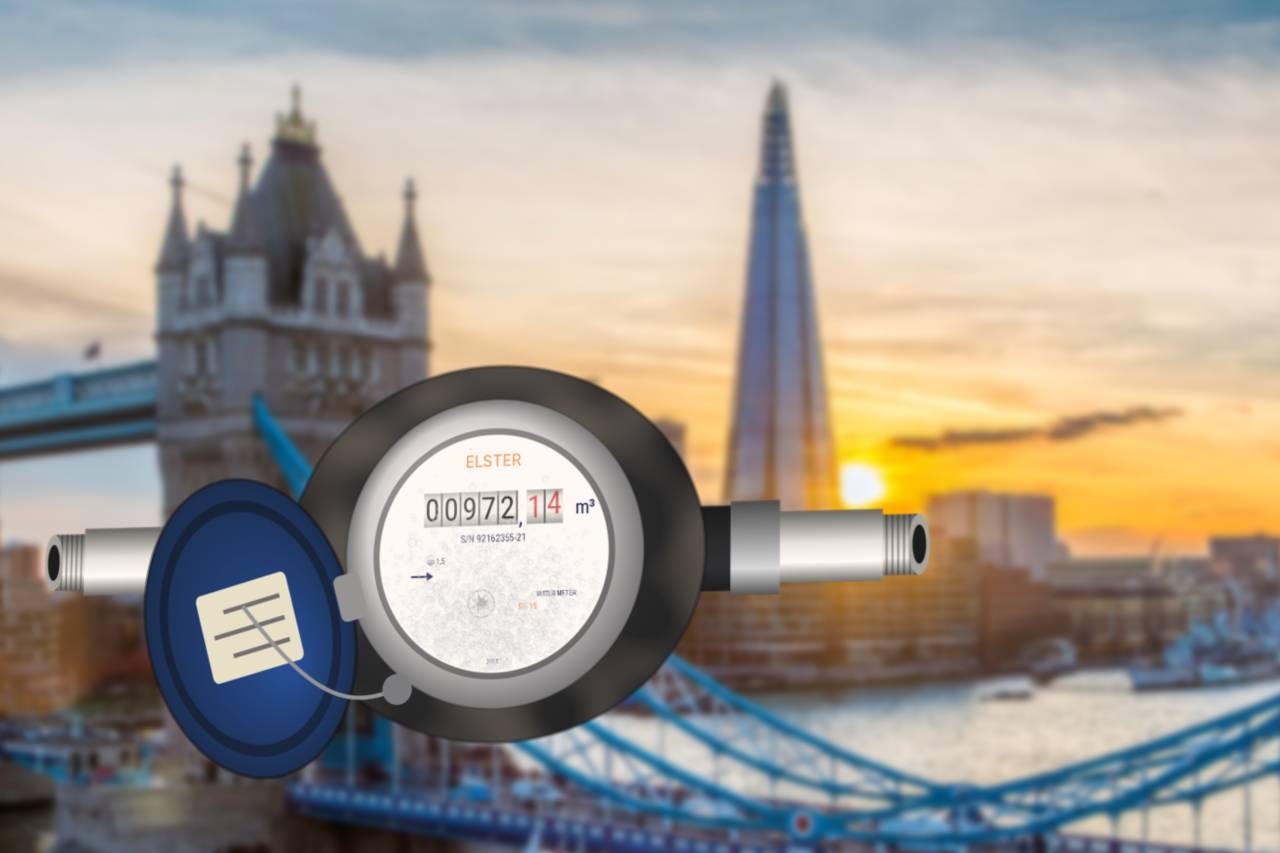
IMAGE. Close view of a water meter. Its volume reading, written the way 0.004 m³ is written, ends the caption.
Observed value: 972.14 m³
